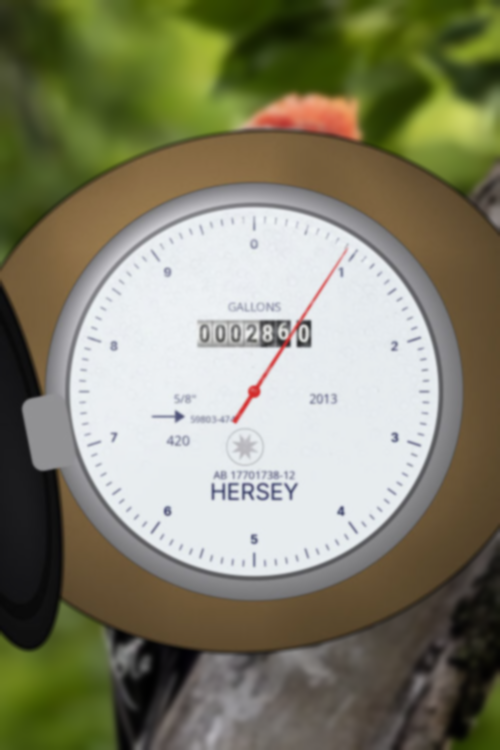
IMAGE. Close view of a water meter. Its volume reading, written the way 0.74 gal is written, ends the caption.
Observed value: 2860.9 gal
